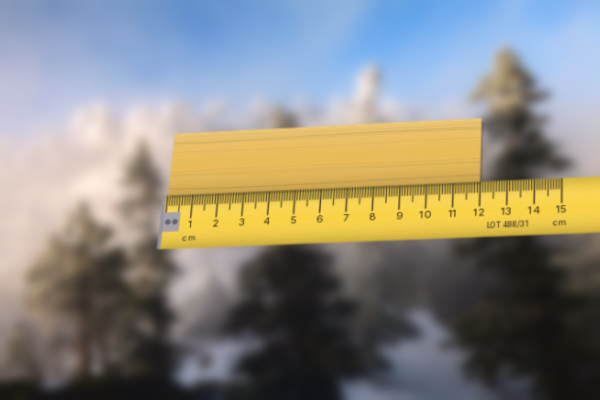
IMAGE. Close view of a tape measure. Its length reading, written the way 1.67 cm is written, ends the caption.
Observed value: 12 cm
